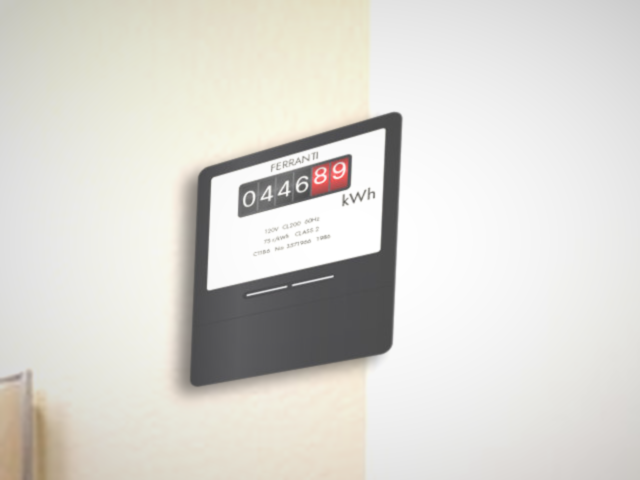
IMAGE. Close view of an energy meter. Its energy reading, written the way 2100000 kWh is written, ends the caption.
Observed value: 446.89 kWh
